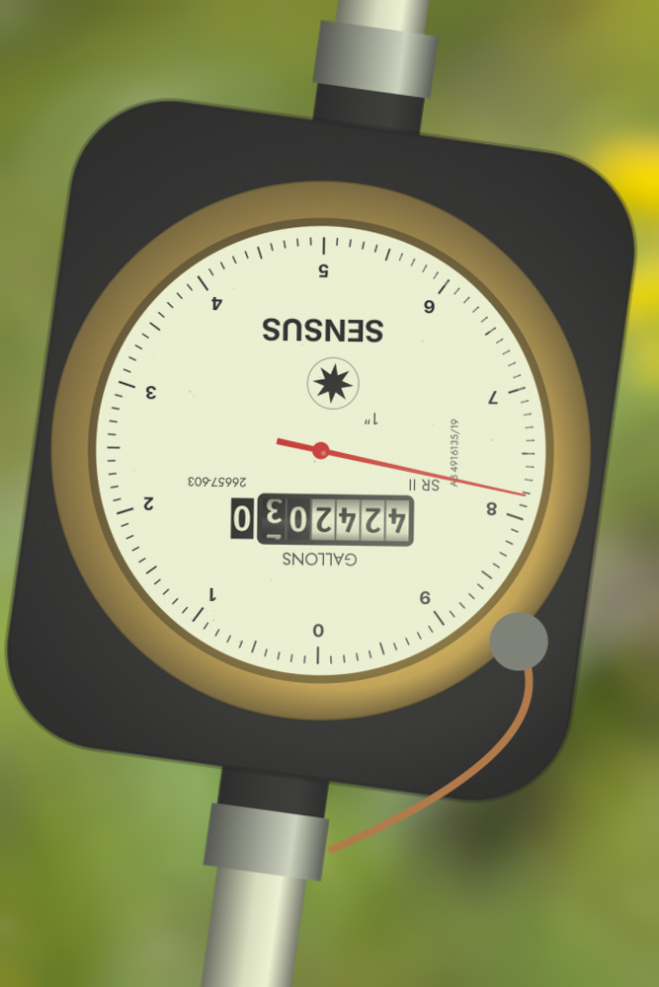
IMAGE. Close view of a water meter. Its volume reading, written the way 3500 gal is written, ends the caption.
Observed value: 4242027.8 gal
